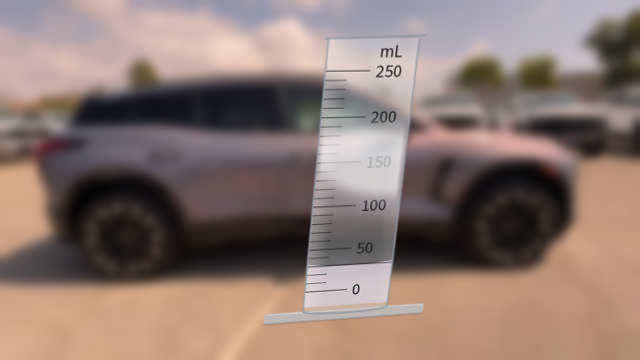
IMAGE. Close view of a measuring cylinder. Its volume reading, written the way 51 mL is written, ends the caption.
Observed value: 30 mL
